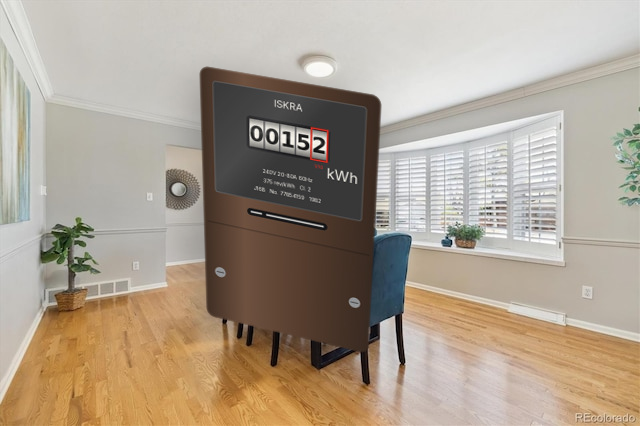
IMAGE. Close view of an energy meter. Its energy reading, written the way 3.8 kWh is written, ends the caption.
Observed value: 15.2 kWh
